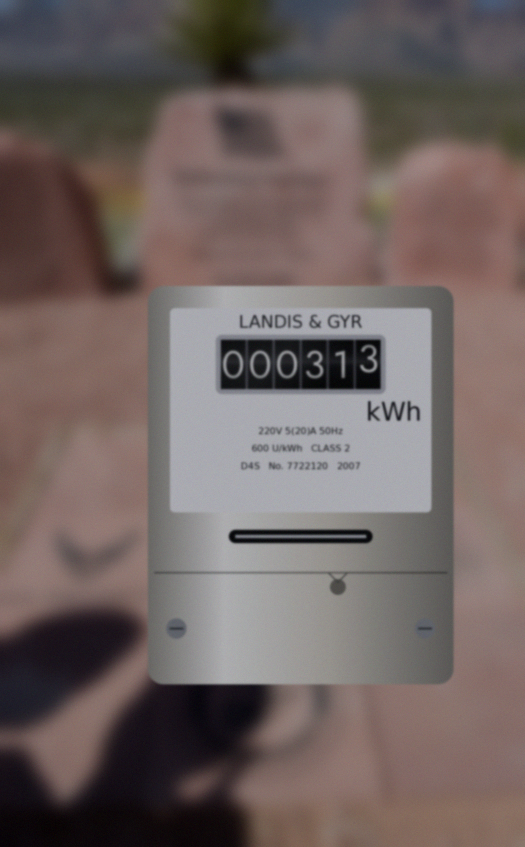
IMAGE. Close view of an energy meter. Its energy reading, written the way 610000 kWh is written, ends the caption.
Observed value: 313 kWh
